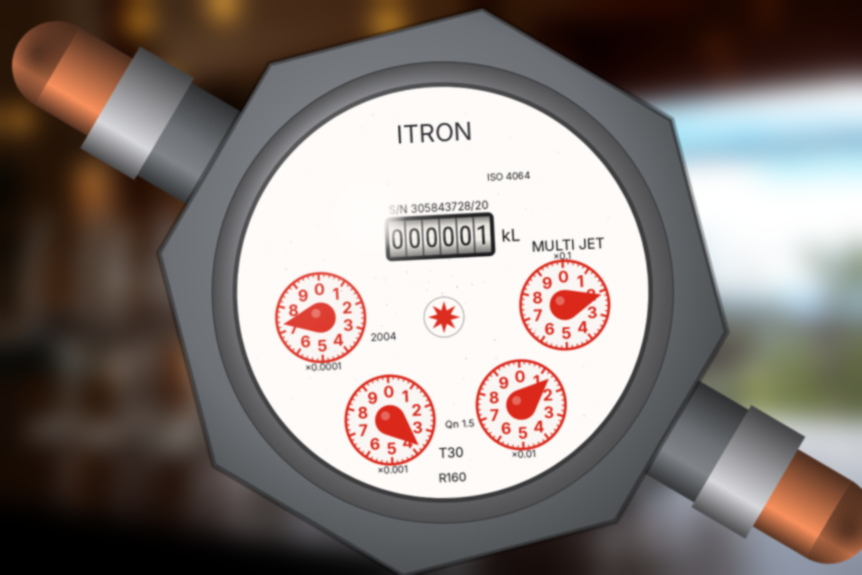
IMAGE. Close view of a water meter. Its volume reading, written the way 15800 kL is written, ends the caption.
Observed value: 1.2137 kL
